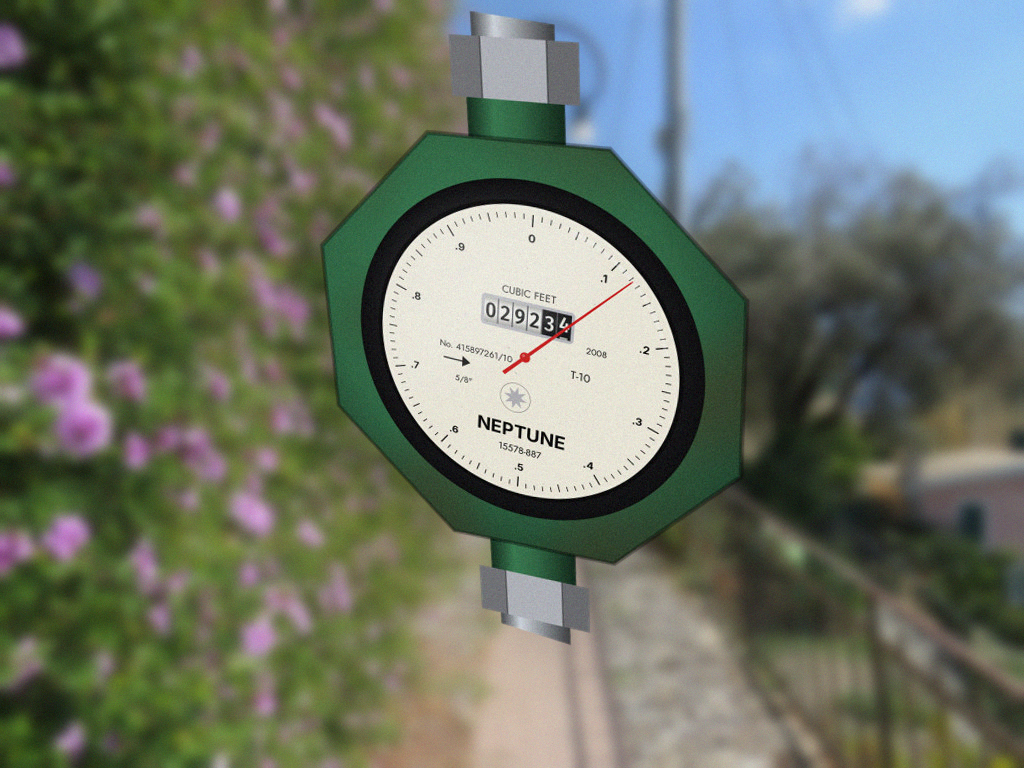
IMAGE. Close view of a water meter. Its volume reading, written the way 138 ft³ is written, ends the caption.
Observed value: 29234.12 ft³
